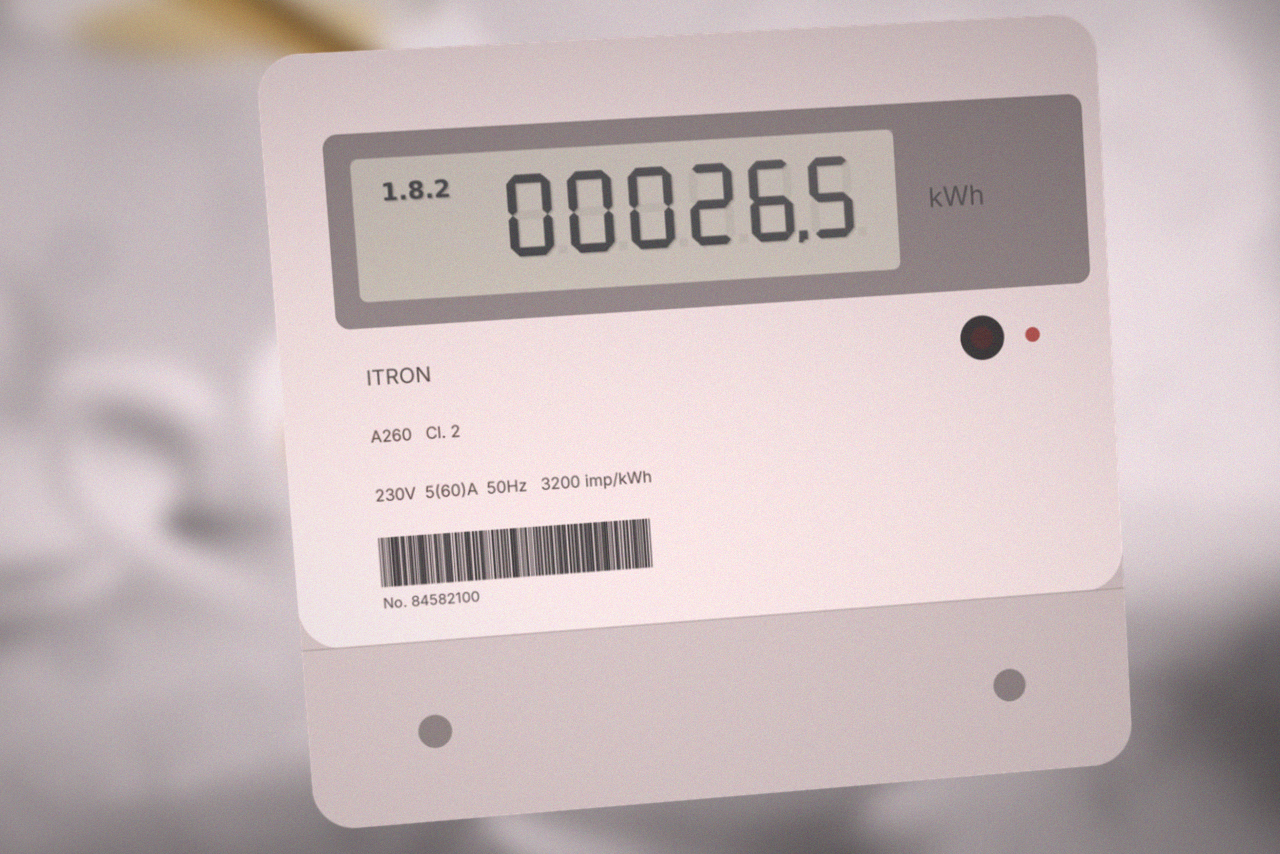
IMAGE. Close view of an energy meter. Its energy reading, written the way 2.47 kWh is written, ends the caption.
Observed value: 26.5 kWh
